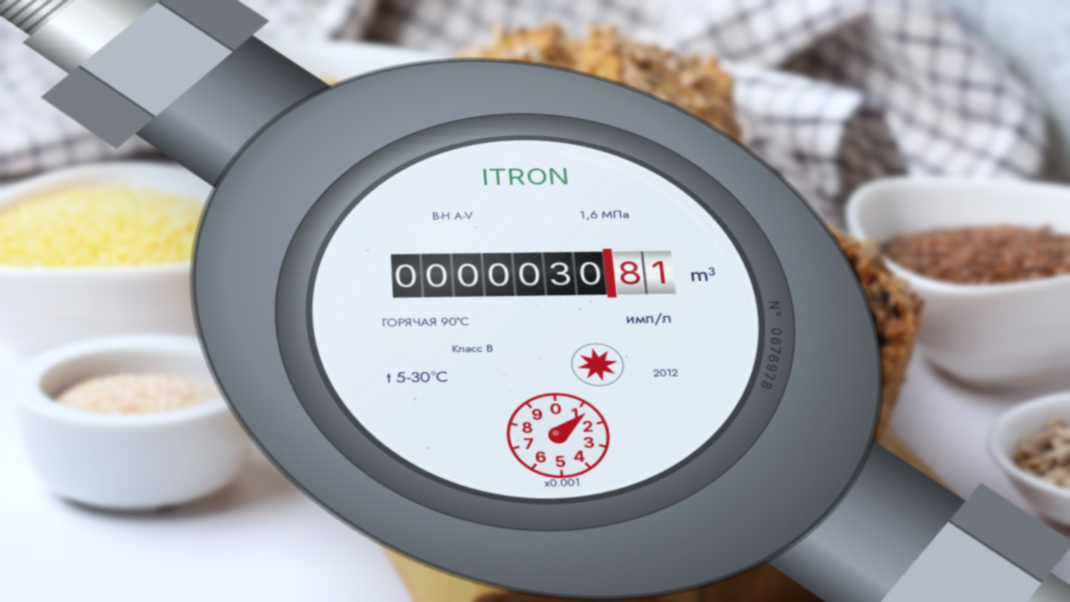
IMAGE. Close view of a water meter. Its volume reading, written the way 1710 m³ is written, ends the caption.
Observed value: 30.811 m³
